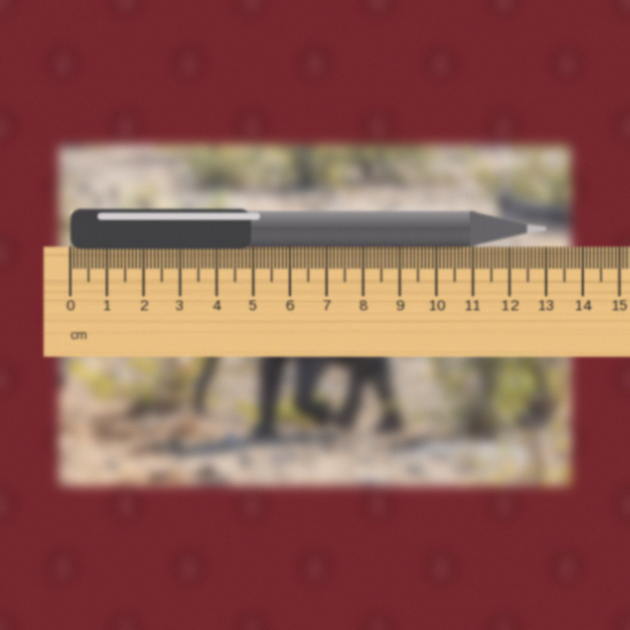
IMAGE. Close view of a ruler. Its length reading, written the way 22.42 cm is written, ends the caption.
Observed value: 13 cm
